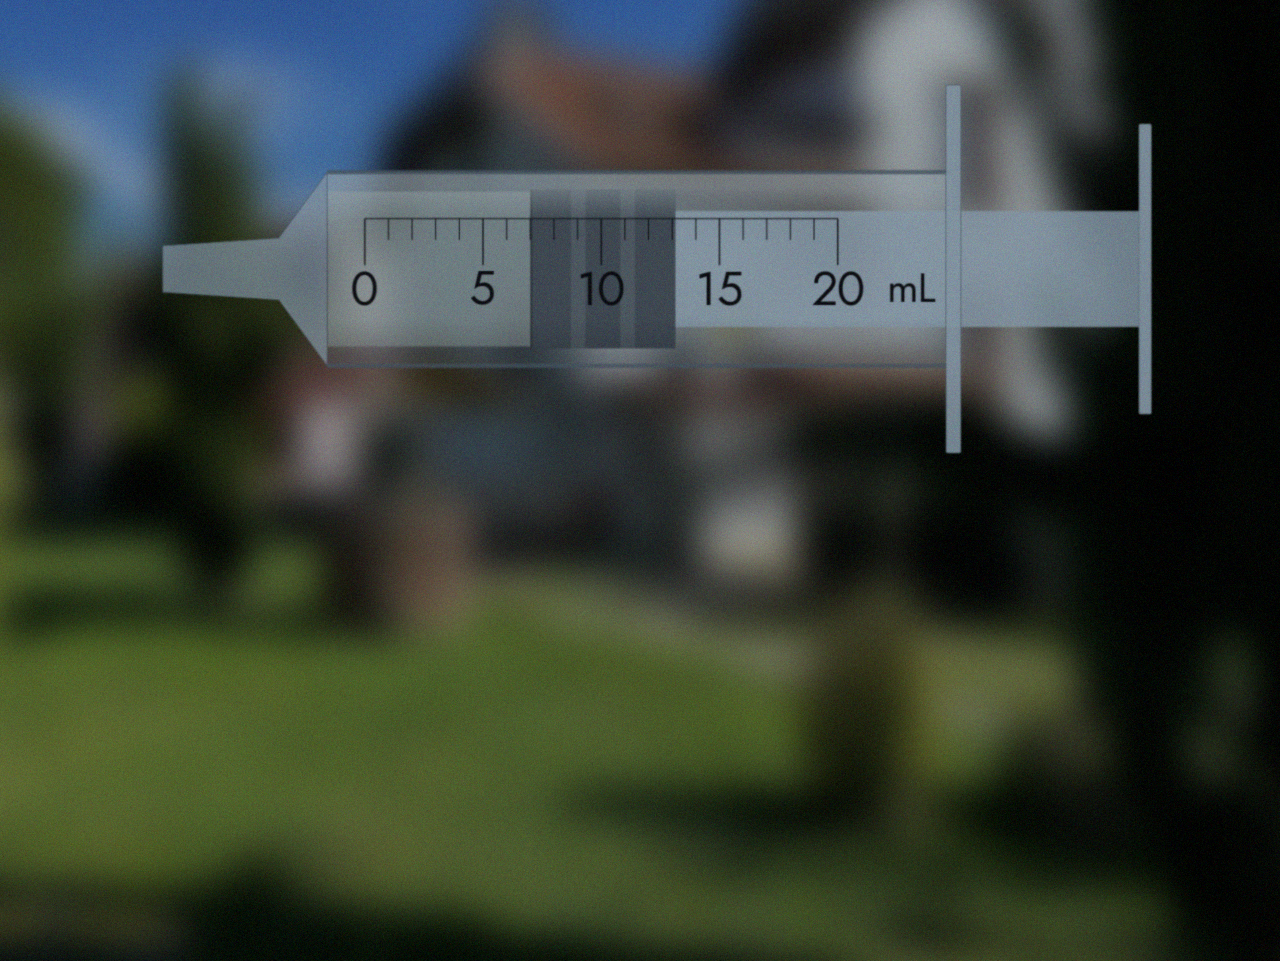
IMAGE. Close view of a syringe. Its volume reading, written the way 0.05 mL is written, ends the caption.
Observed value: 7 mL
